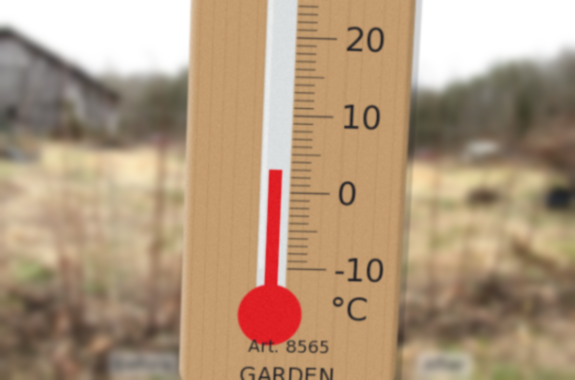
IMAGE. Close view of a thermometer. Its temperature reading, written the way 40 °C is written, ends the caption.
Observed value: 3 °C
